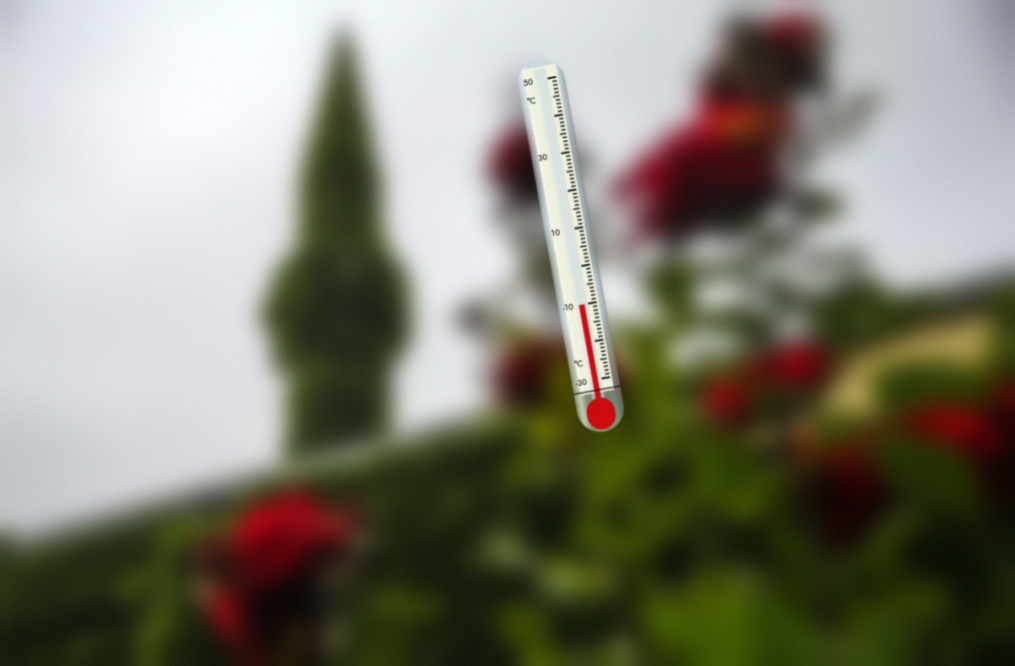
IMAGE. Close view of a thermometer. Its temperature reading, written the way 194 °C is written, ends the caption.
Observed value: -10 °C
